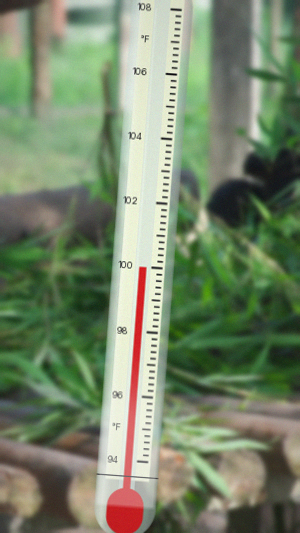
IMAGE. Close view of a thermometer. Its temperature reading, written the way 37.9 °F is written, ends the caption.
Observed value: 100 °F
